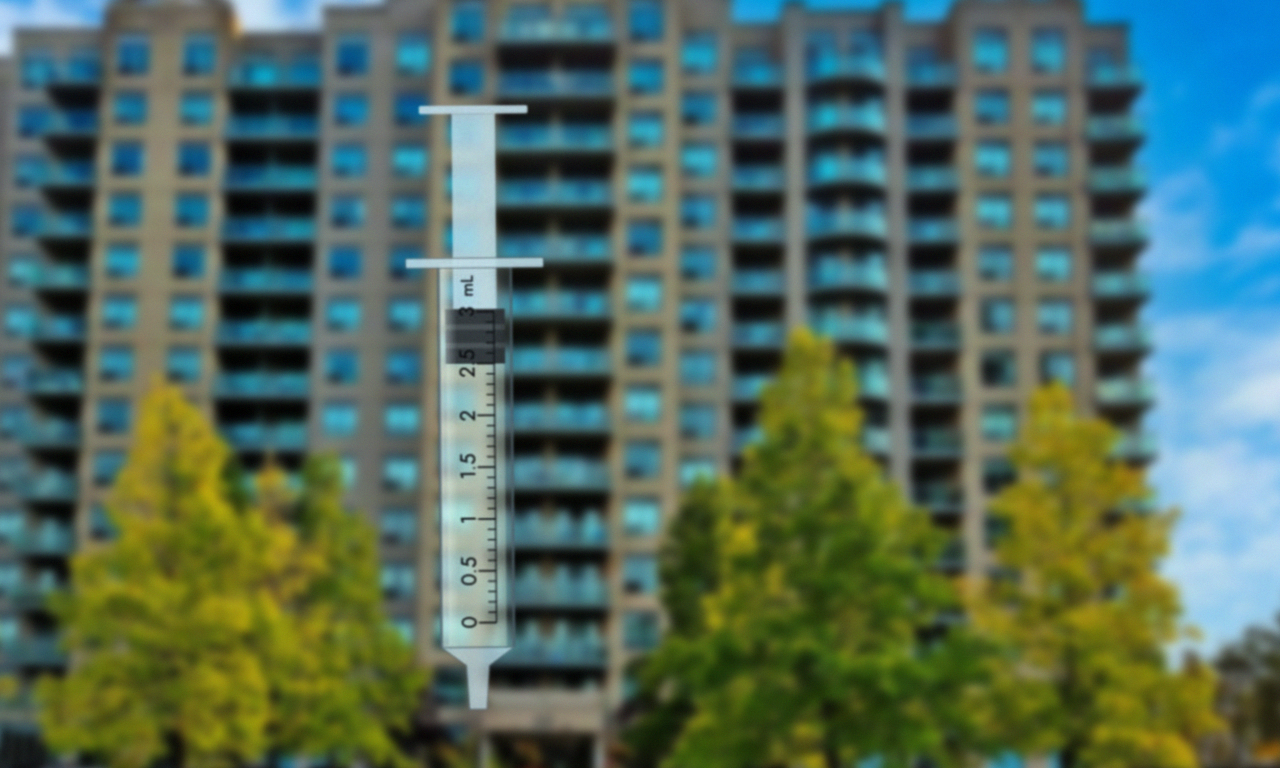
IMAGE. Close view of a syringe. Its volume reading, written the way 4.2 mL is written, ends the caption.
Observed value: 2.5 mL
